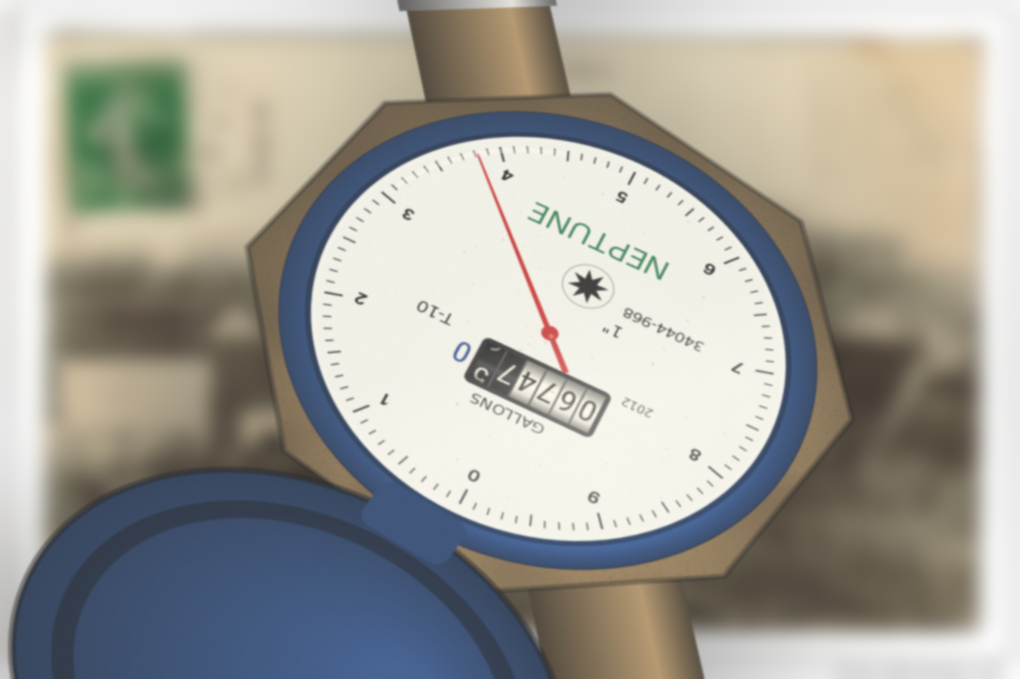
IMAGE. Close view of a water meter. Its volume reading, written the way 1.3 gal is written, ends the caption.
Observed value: 674753.8 gal
